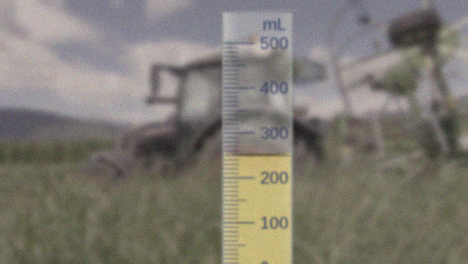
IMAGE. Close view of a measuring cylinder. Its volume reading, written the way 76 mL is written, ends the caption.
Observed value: 250 mL
